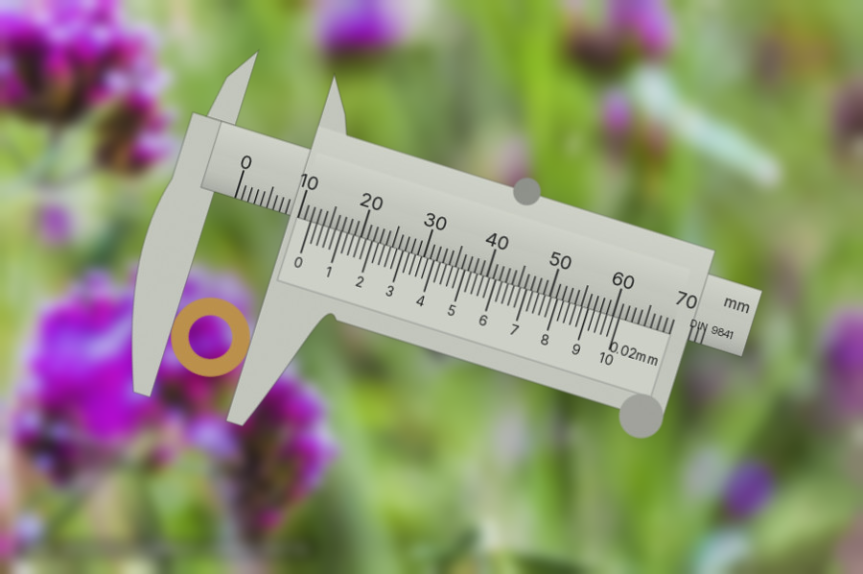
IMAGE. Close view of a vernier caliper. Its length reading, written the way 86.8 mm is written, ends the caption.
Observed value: 12.0 mm
